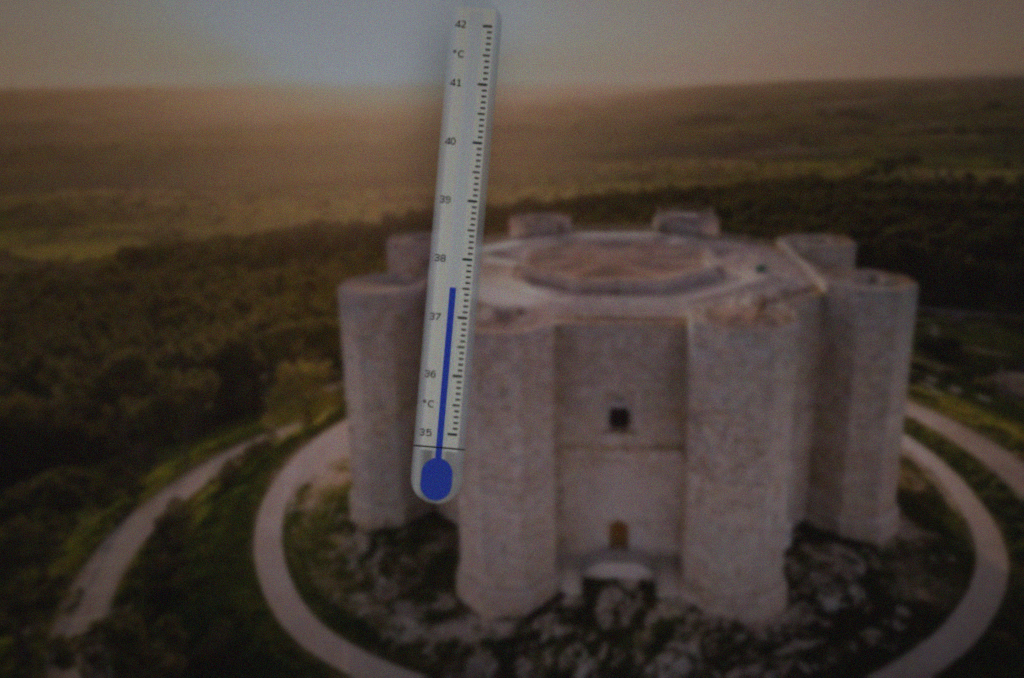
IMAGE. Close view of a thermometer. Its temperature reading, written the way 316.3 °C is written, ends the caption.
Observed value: 37.5 °C
